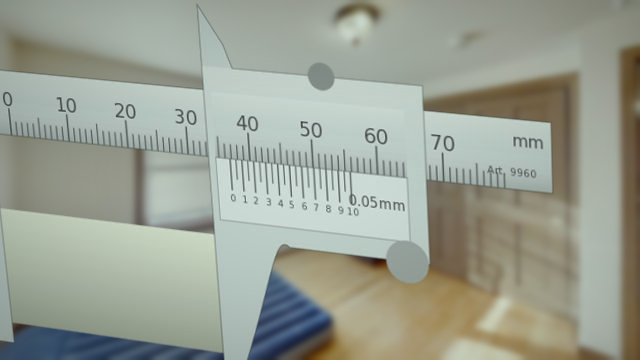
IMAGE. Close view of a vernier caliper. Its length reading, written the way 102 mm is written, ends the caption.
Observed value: 36.8 mm
